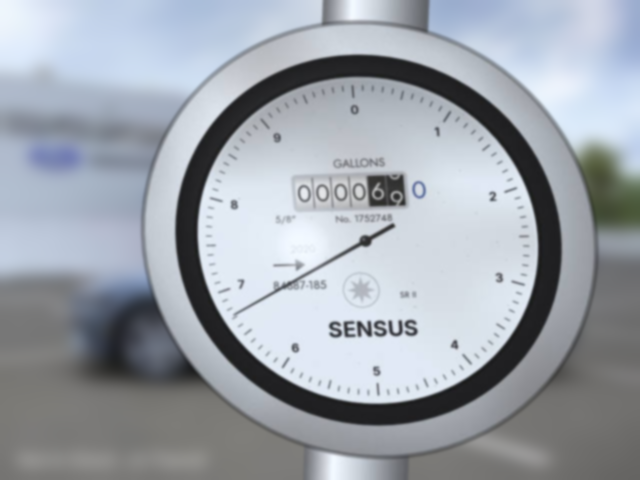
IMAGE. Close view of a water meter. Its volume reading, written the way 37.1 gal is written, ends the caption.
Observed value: 686.7 gal
